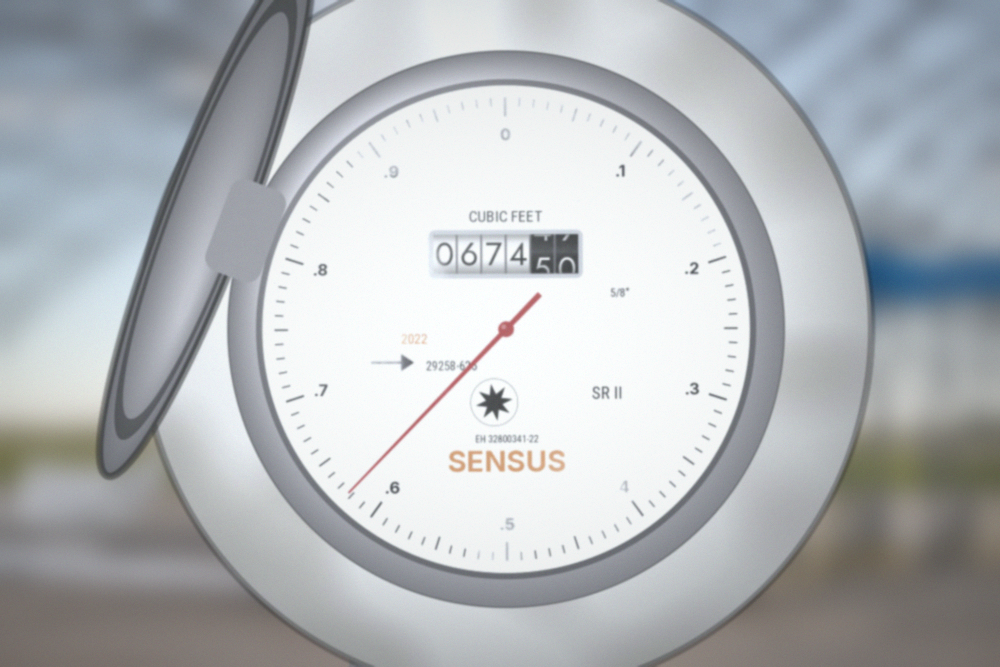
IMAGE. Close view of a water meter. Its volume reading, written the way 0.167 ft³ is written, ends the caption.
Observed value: 67449.62 ft³
